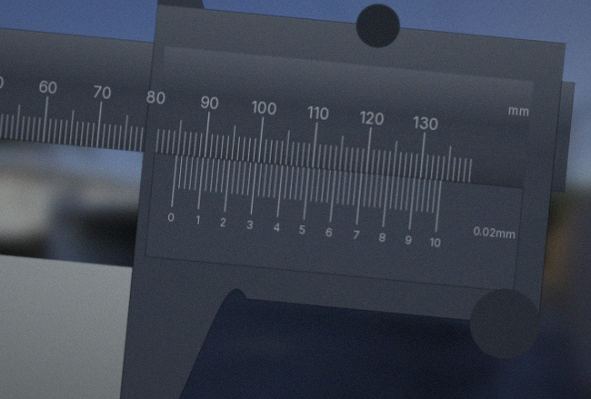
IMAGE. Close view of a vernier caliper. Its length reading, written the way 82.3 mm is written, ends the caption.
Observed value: 84.8 mm
